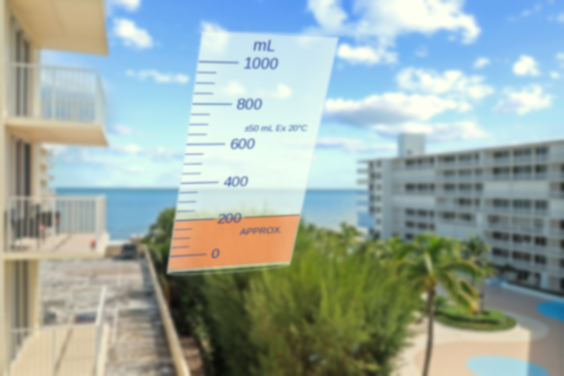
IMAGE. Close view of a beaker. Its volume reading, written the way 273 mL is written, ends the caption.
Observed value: 200 mL
